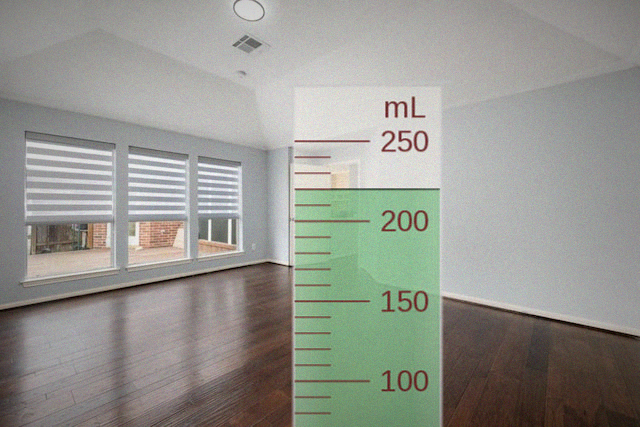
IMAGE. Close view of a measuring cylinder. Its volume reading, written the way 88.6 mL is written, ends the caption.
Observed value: 220 mL
